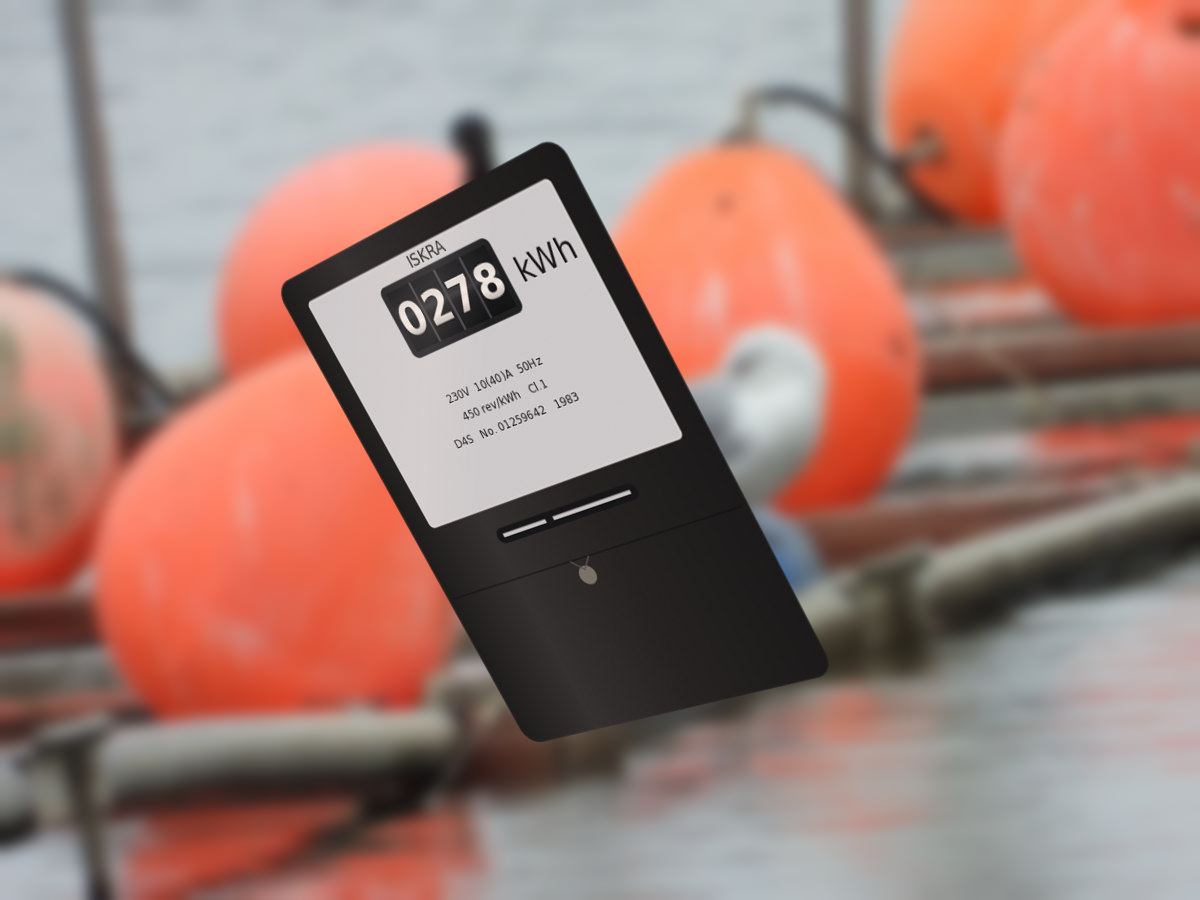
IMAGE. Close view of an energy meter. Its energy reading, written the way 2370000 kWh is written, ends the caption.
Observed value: 278 kWh
